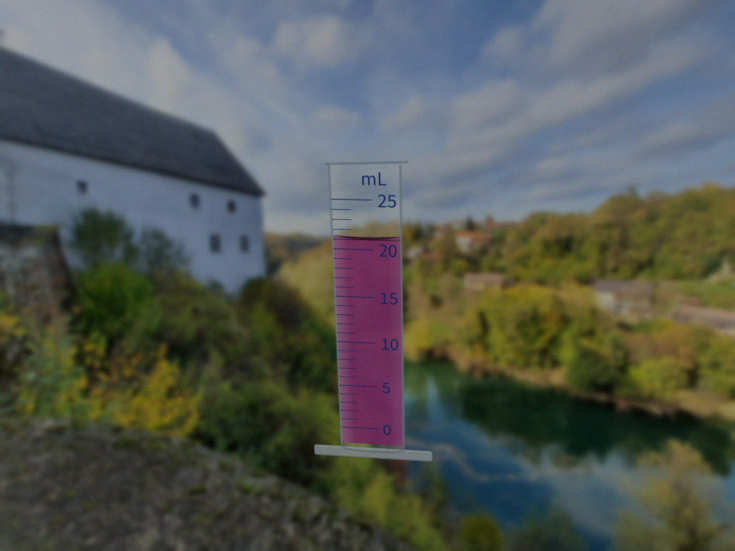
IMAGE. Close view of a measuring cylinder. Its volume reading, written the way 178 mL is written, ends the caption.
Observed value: 21 mL
